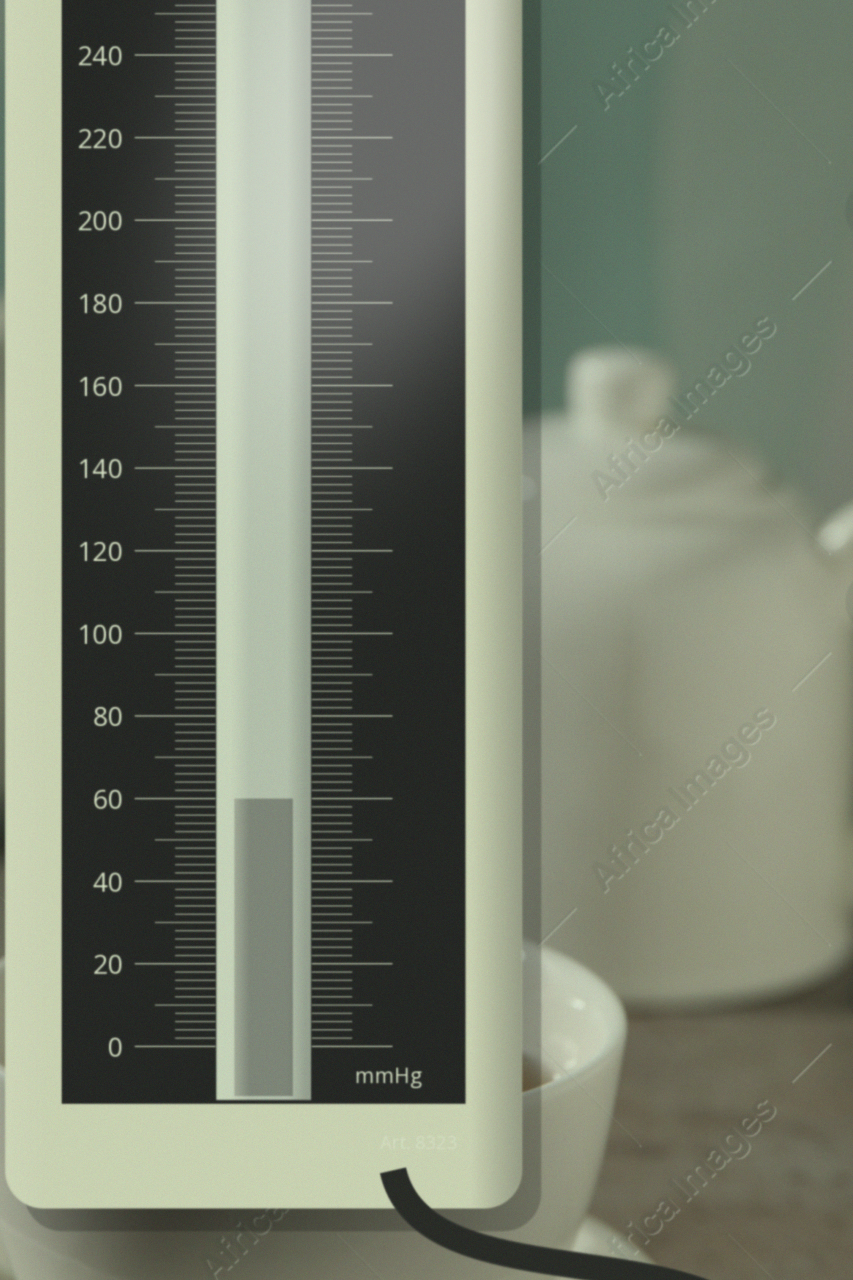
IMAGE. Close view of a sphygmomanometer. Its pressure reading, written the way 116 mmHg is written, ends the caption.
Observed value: 60 mmHg
